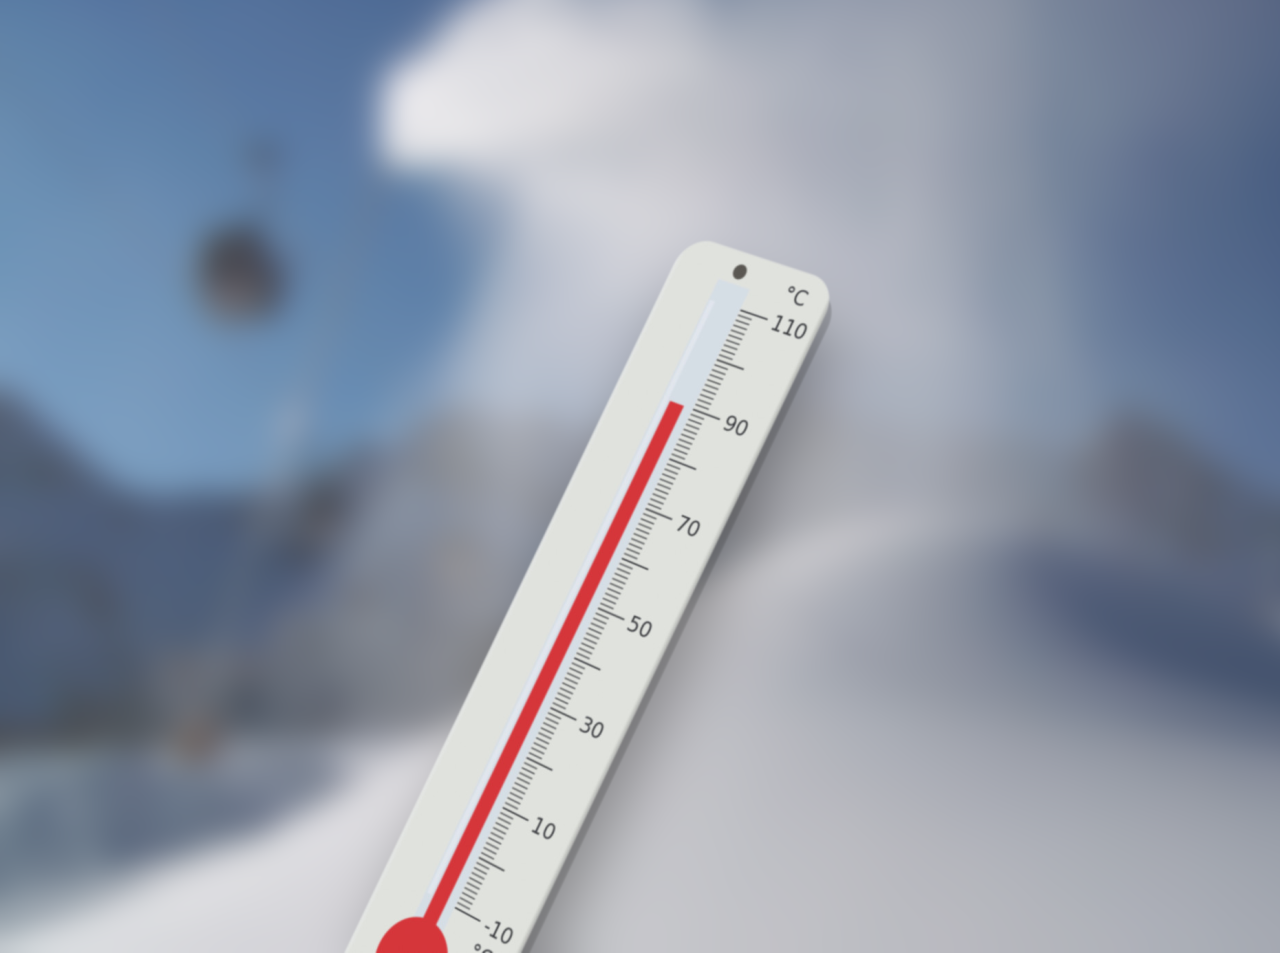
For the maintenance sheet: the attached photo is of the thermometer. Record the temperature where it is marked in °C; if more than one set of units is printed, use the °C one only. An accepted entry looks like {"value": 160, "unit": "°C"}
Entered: {"value": 90, "unit": "°C"}
